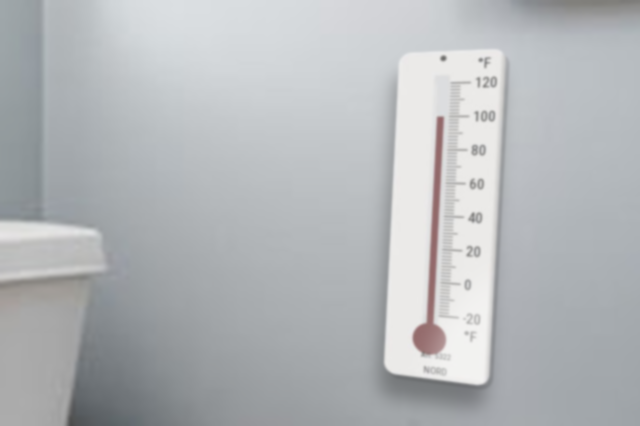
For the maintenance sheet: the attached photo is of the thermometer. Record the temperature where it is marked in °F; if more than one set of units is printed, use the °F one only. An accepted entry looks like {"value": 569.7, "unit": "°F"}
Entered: {"value": 100, "unit": "°F"}
